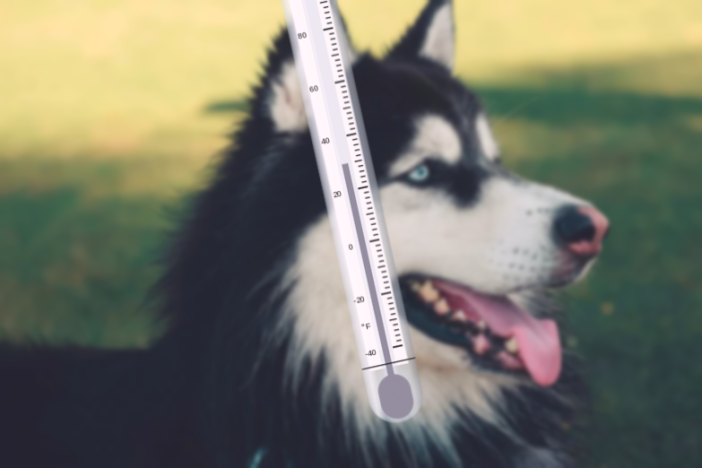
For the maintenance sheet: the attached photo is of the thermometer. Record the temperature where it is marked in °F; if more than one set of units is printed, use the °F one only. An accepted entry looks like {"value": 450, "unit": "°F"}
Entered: {"value": 30, "unit": "°F"}
